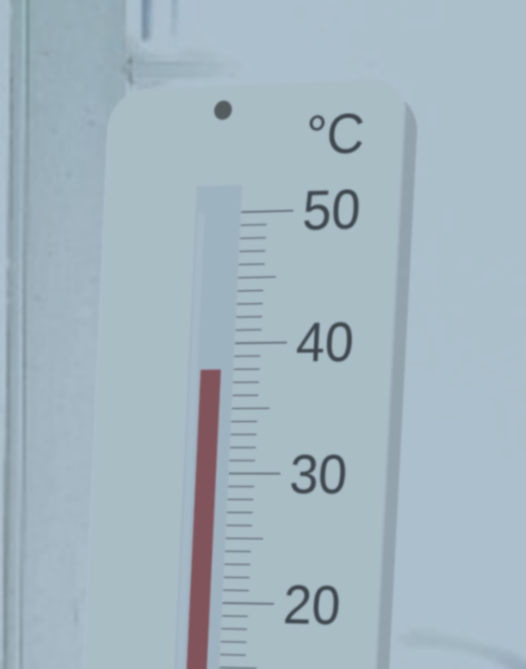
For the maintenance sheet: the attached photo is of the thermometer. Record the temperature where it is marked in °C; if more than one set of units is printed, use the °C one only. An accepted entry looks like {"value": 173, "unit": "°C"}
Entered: {"value": 38, "unit": "°C"}
